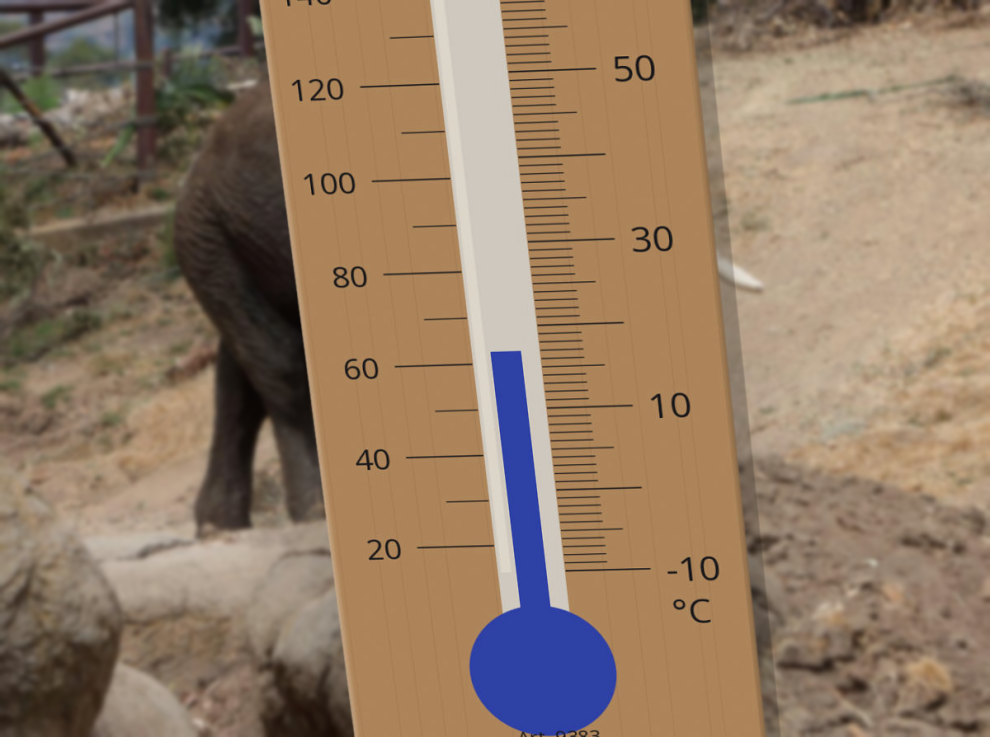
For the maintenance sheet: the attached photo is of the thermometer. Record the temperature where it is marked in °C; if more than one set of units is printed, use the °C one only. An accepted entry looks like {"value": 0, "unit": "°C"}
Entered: {"value": 17, "unit": "°C"}
